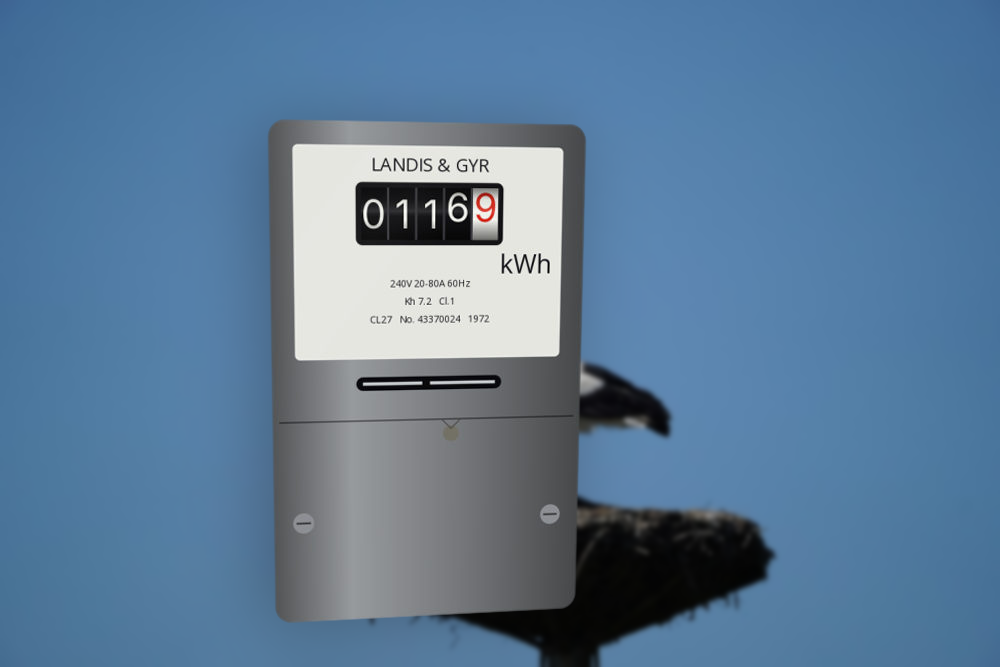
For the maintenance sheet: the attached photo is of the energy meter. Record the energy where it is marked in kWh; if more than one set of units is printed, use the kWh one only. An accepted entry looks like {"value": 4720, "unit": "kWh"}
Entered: {"value": 116.9, "unit": "kWh"}
